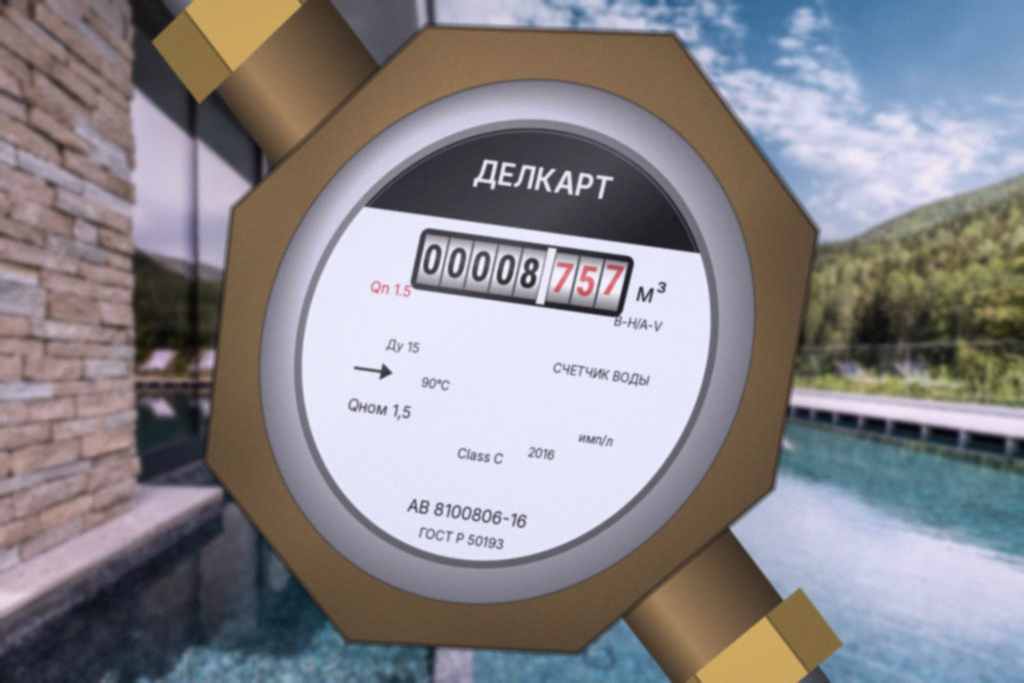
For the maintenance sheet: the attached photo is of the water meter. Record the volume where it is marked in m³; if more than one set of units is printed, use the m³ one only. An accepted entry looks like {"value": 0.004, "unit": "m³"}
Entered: {"value": 8.757, "unit": "m³"}
